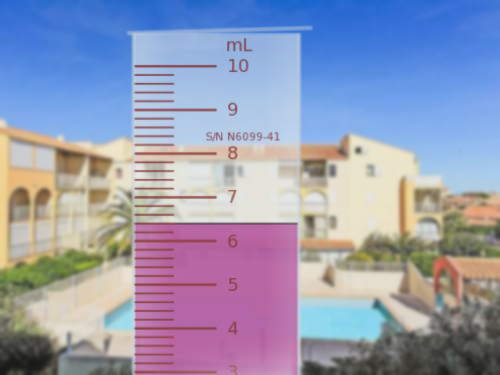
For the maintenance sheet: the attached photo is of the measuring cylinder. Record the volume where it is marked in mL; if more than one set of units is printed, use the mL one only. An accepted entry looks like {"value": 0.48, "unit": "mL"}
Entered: {"value": 6.4, "unit": "mL"}
